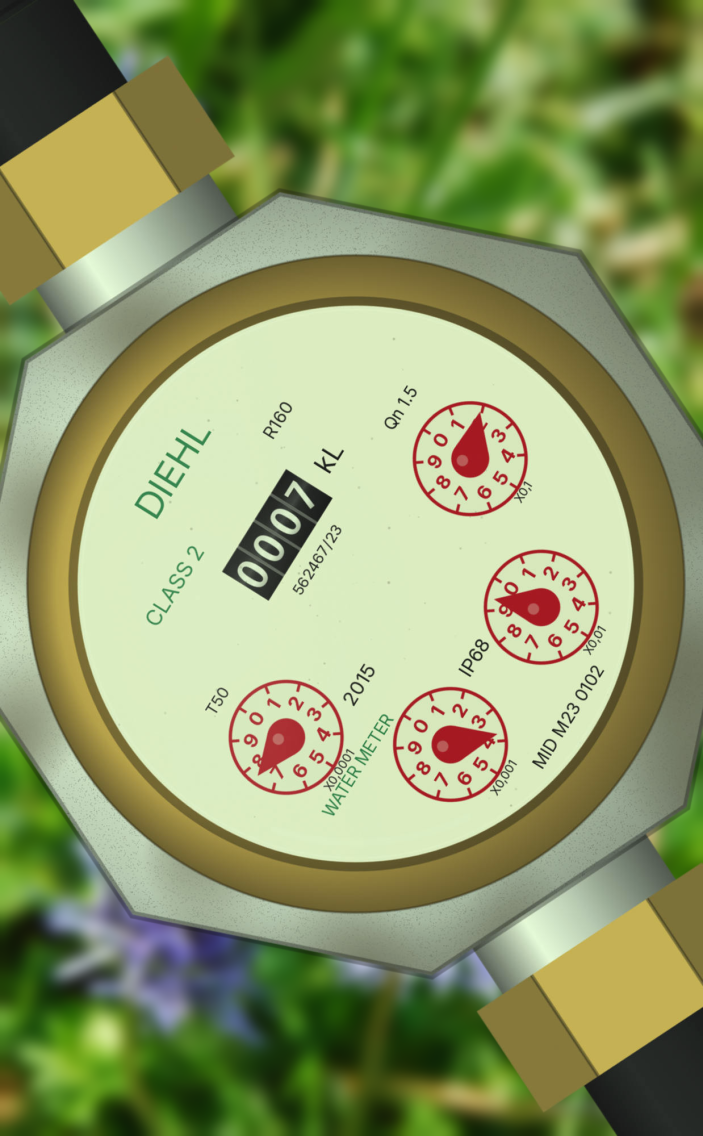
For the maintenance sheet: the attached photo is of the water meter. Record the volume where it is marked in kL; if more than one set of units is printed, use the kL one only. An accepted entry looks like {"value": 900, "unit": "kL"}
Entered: {"value": 7.1937, "unit": "kL"}
